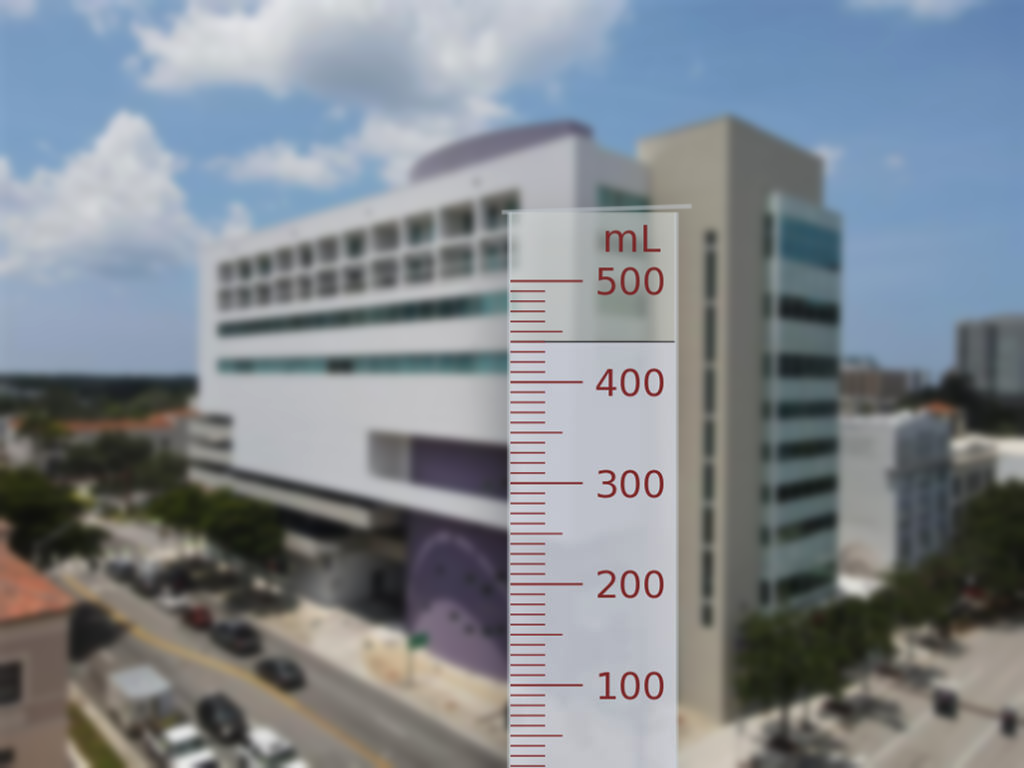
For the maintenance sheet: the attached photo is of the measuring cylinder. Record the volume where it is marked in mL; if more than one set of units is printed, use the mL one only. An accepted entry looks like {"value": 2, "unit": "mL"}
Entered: {"value": 440, "unit": "mL"}
